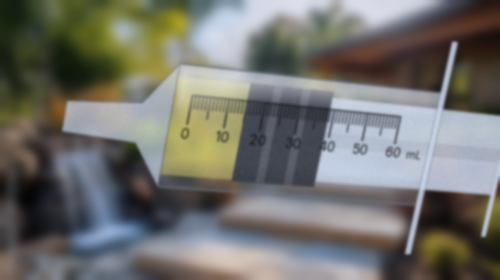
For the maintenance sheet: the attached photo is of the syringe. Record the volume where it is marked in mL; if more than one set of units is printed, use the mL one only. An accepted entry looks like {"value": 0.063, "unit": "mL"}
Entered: {"value": 15, "unit": "mL"}
